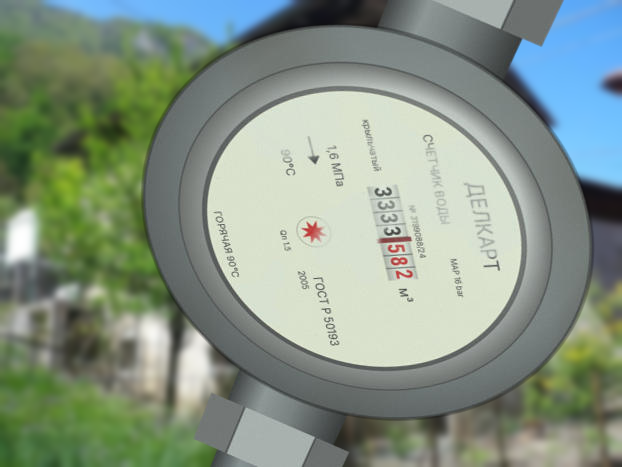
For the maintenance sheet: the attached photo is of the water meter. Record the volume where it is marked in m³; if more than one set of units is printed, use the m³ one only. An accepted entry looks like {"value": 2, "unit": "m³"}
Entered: {"value": 3333.582, "unit": "m³"}
